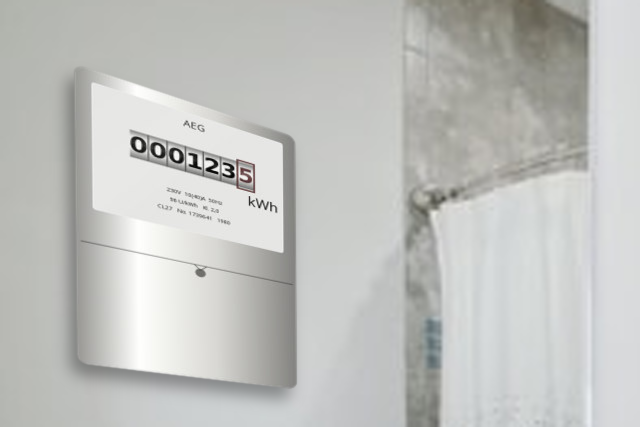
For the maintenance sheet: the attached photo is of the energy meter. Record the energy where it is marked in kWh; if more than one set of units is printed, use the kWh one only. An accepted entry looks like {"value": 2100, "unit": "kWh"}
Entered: {"value": 123.5, "unit": "kWh"}
